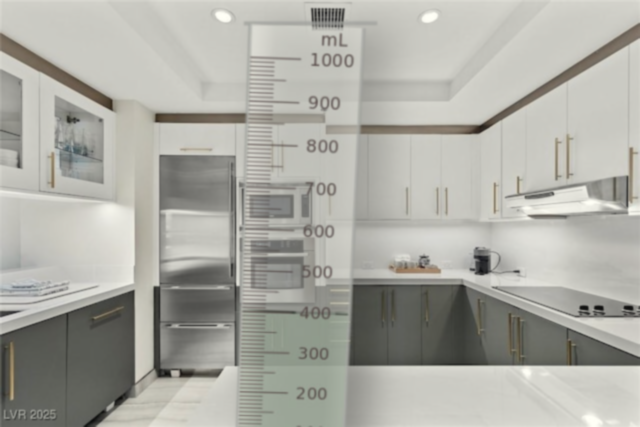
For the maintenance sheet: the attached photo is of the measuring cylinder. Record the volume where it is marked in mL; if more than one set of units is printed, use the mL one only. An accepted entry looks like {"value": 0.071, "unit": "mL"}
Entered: {"value": 400, "unit": "mL"}
